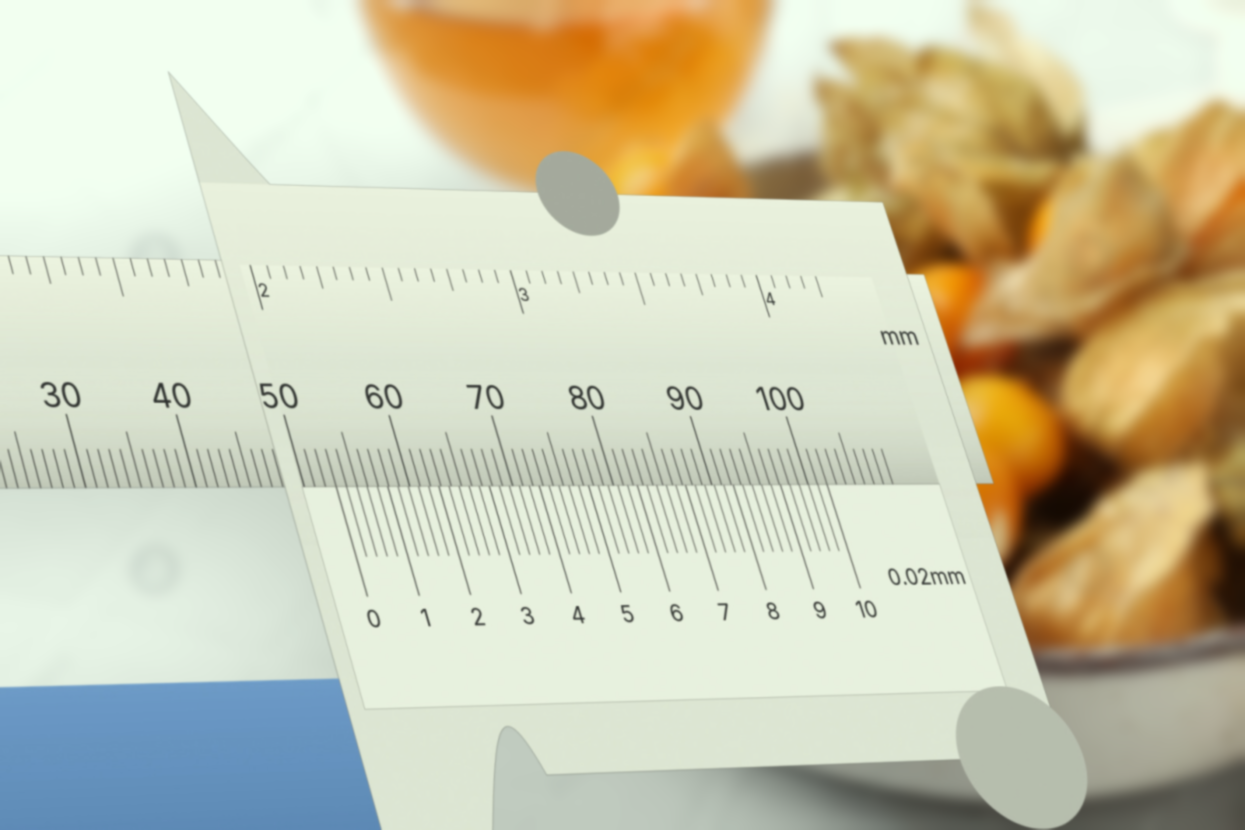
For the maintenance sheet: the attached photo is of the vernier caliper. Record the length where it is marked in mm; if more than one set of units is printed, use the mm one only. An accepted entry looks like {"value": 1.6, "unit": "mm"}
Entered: {"value": 53.0, "unit": "mm"}
